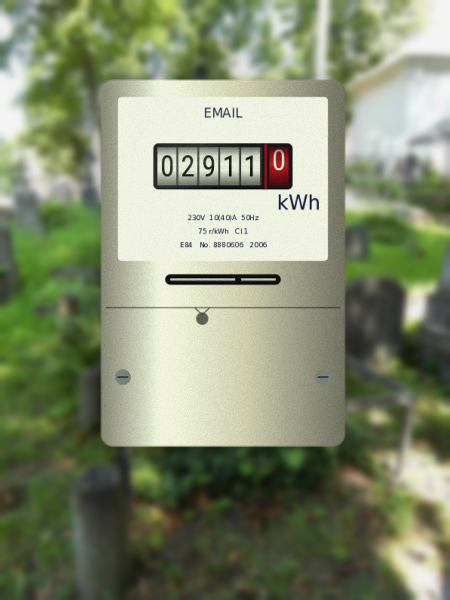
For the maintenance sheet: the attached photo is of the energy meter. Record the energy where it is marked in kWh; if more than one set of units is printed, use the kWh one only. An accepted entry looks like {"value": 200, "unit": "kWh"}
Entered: {"value": 2911.0, "unit": "kWh"}
